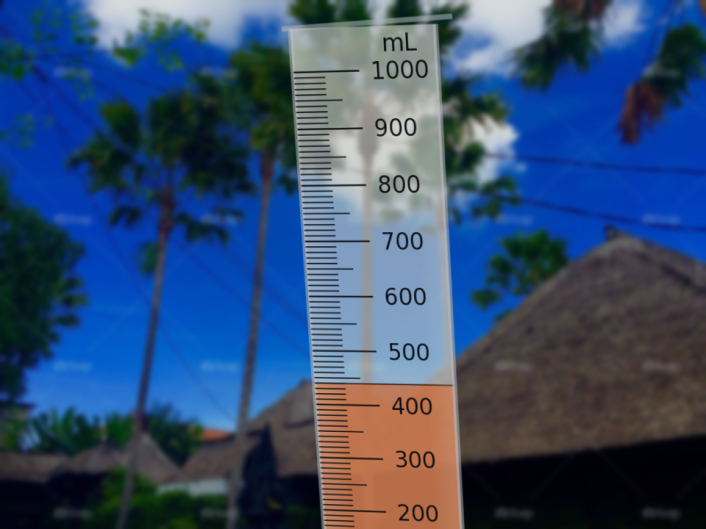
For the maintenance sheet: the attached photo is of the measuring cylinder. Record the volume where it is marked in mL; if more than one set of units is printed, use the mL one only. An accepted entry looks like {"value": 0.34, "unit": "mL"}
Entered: {"value": 440, "unit": "mL"}
